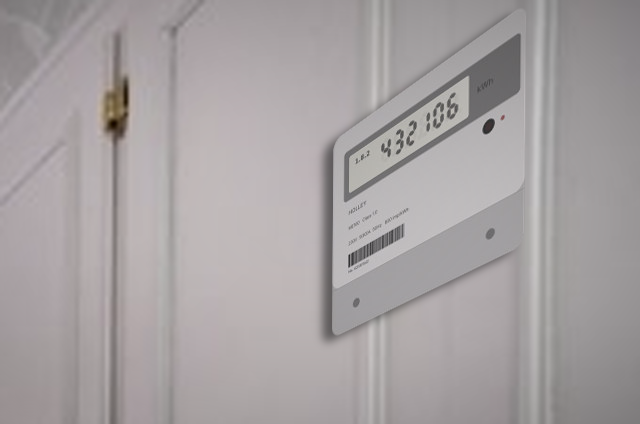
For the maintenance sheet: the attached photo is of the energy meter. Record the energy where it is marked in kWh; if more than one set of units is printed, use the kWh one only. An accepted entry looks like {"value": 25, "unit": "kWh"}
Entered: {"value": 432106, "unit": "kWh"}
